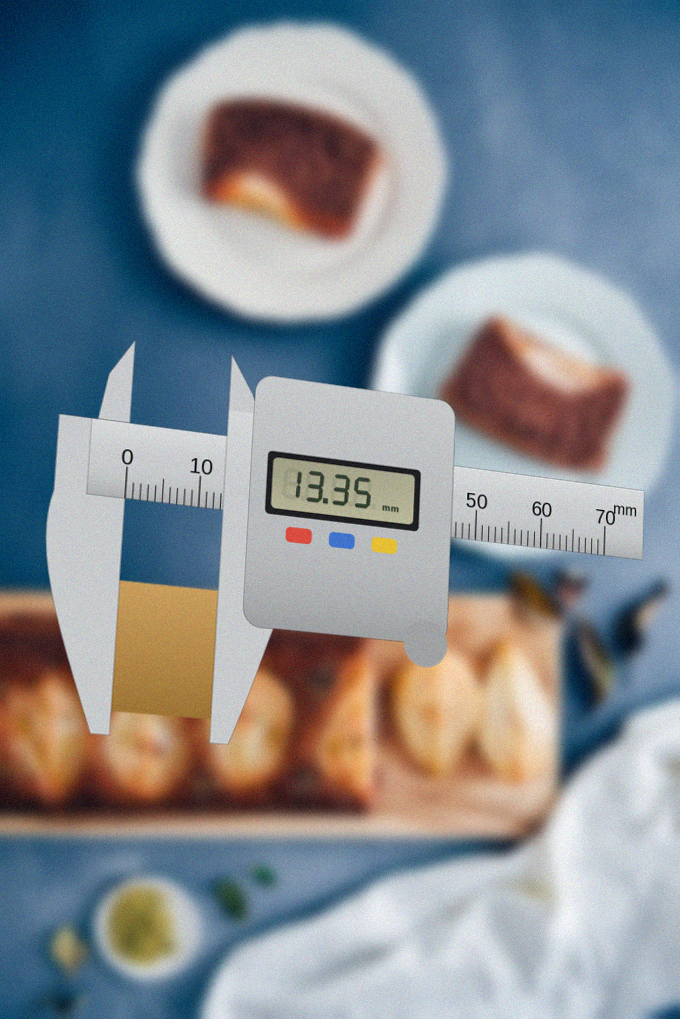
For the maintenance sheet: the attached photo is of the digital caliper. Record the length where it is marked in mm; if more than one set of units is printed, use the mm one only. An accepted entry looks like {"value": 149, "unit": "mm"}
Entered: {"value": 13.35, "unit": "mm"}
